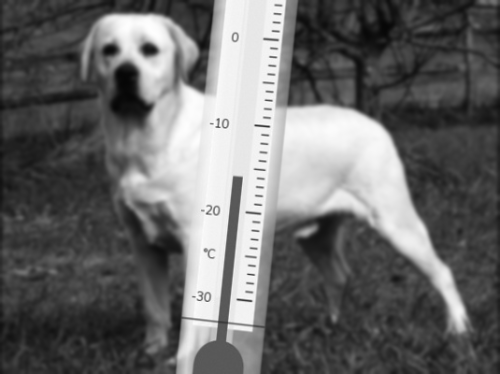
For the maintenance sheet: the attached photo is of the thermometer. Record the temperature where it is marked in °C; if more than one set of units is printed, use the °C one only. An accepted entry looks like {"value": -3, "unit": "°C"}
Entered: {"value": -16, "unit": "°C"}
